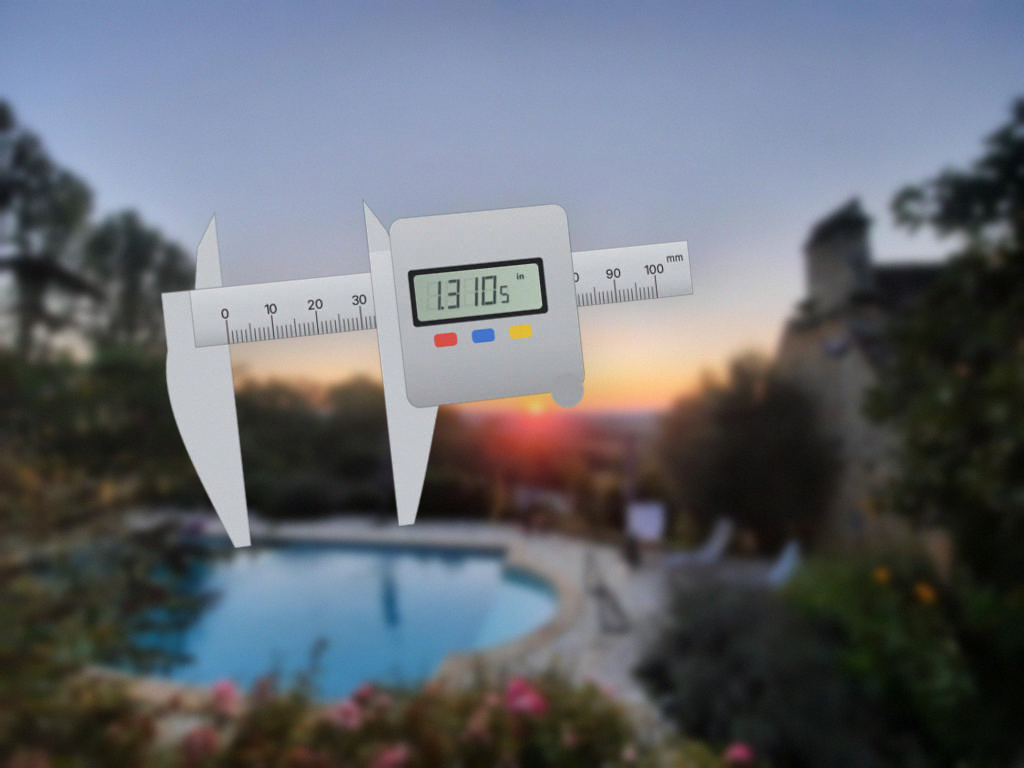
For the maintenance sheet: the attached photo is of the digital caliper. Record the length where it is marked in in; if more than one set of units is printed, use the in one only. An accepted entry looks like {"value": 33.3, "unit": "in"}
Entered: {"value": 1.3105, "unit": "in"}
